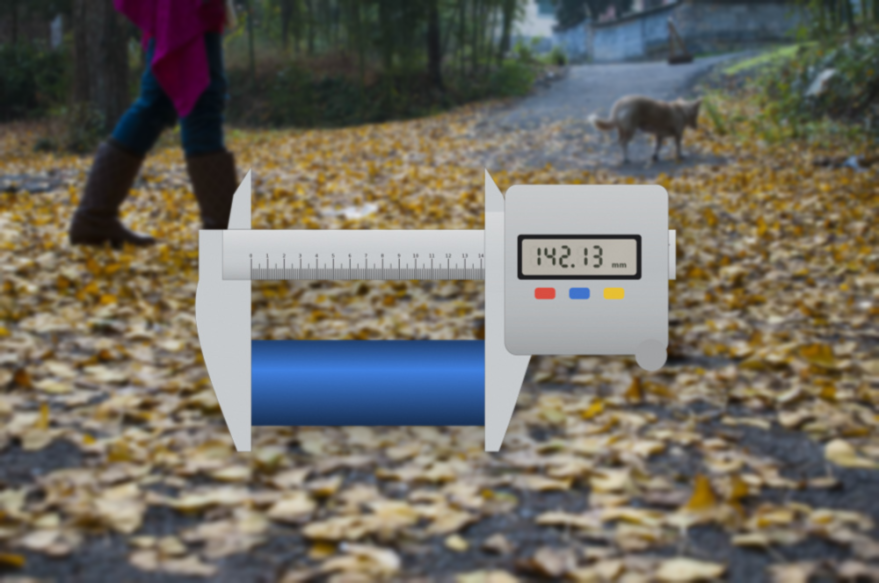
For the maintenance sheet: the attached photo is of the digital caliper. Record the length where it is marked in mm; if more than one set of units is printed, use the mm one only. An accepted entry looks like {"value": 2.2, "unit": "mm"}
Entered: {"value": 142.13, "unit": "mm"}
